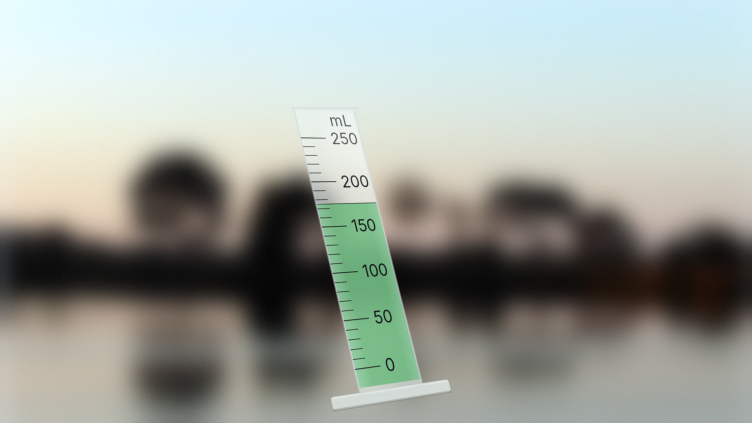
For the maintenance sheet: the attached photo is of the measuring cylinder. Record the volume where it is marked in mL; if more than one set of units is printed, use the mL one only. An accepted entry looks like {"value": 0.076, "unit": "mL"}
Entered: {"value": 175, "unit": "mL"}
